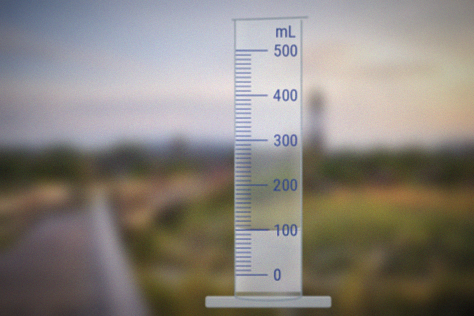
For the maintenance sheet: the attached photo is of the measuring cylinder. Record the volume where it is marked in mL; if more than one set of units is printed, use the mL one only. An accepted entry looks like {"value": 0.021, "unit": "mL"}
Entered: {"value": 100, "unit": "mL"}
